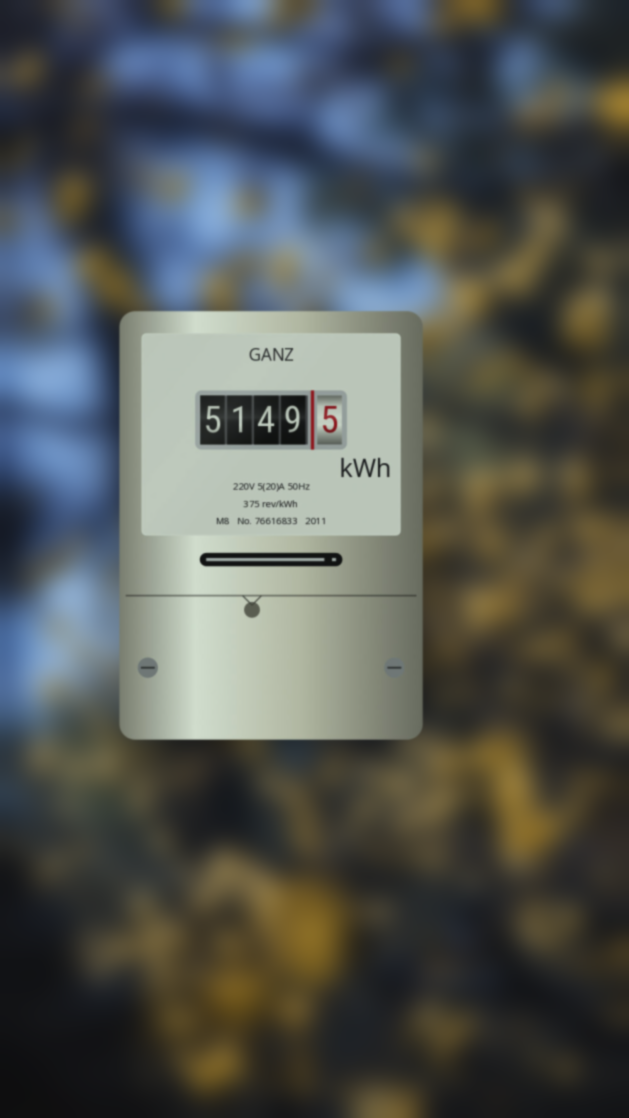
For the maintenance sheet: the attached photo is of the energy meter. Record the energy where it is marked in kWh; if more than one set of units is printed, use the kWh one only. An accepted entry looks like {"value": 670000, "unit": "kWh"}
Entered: {"value": 5149.5, "unit": "kWh"}
